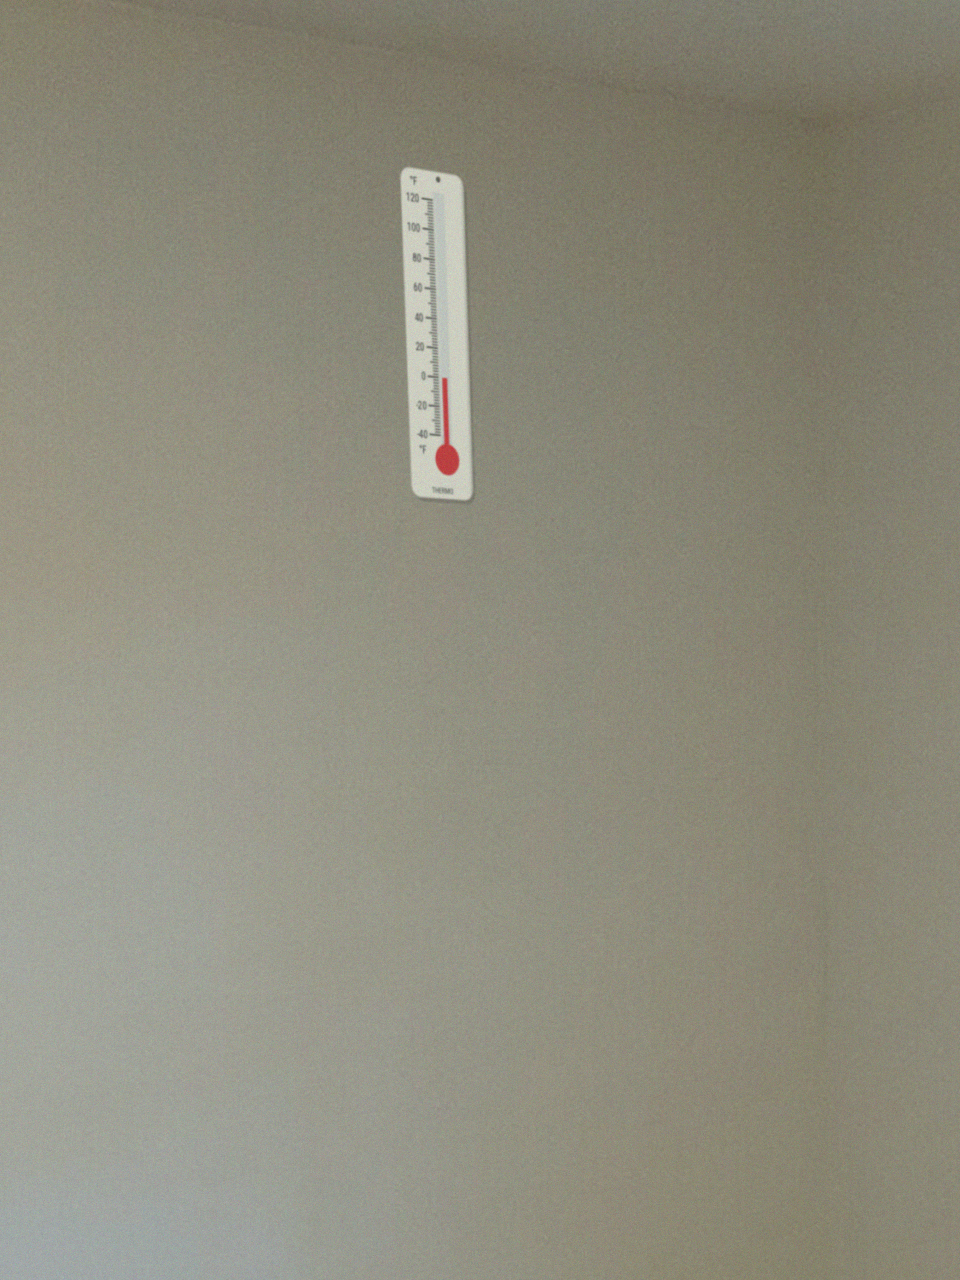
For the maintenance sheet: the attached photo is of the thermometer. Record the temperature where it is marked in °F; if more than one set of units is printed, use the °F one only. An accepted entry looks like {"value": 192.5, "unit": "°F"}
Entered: {"value": 0, "unit": "°F"}
